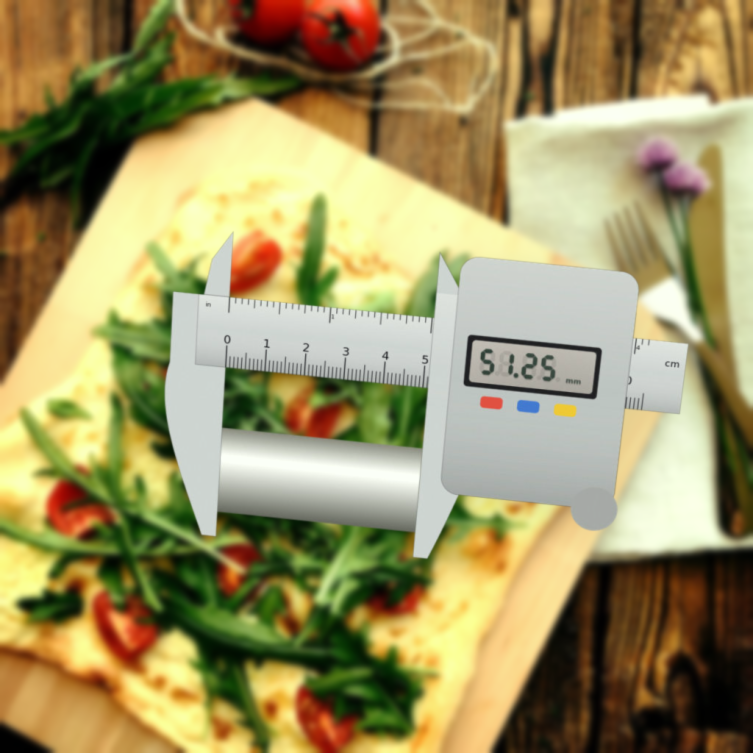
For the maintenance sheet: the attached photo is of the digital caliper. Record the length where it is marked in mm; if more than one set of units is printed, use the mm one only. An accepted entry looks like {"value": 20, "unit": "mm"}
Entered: {"value": 51.25, "unit": "mm"}
